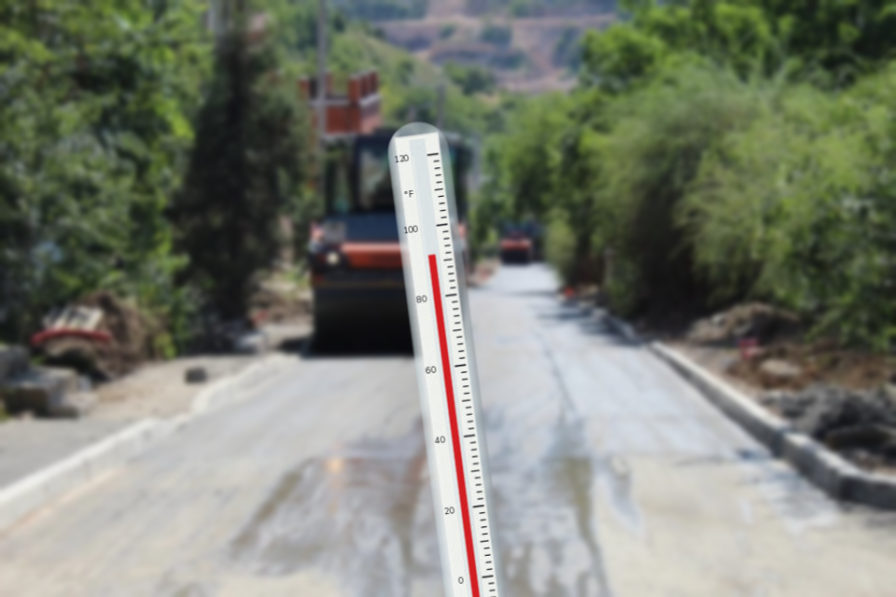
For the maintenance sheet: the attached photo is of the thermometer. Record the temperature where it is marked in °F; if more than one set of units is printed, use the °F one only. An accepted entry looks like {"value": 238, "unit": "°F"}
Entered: {"value": 92, "unit": "°F"}
